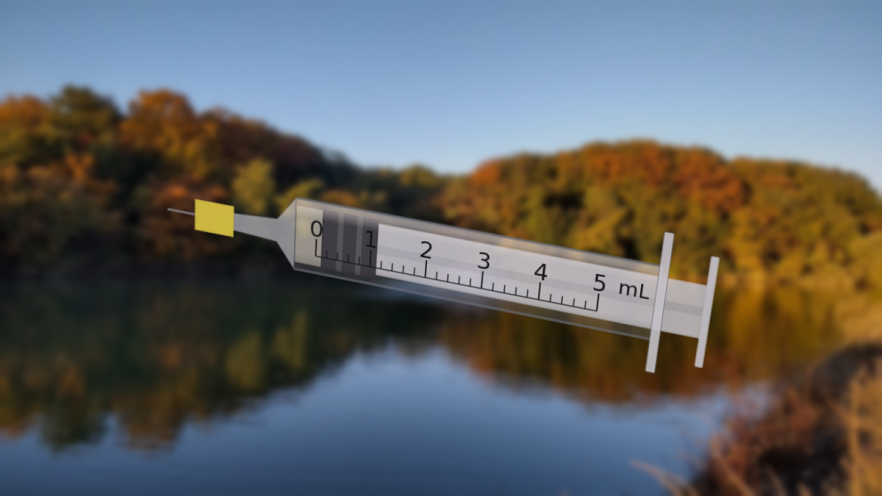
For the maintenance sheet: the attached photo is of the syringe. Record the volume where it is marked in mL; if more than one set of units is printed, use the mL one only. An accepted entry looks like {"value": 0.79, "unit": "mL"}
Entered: {"value": 0.1, "unit": "mL"}
